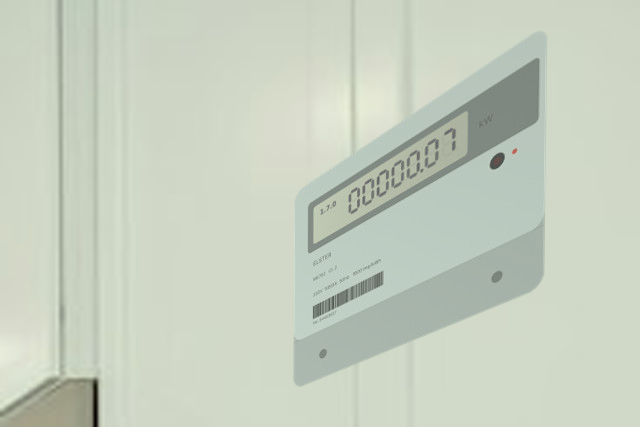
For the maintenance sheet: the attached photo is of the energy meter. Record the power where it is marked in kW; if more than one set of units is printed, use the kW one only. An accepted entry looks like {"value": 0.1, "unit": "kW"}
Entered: {"value": 0.07, "unit": "kW"}
